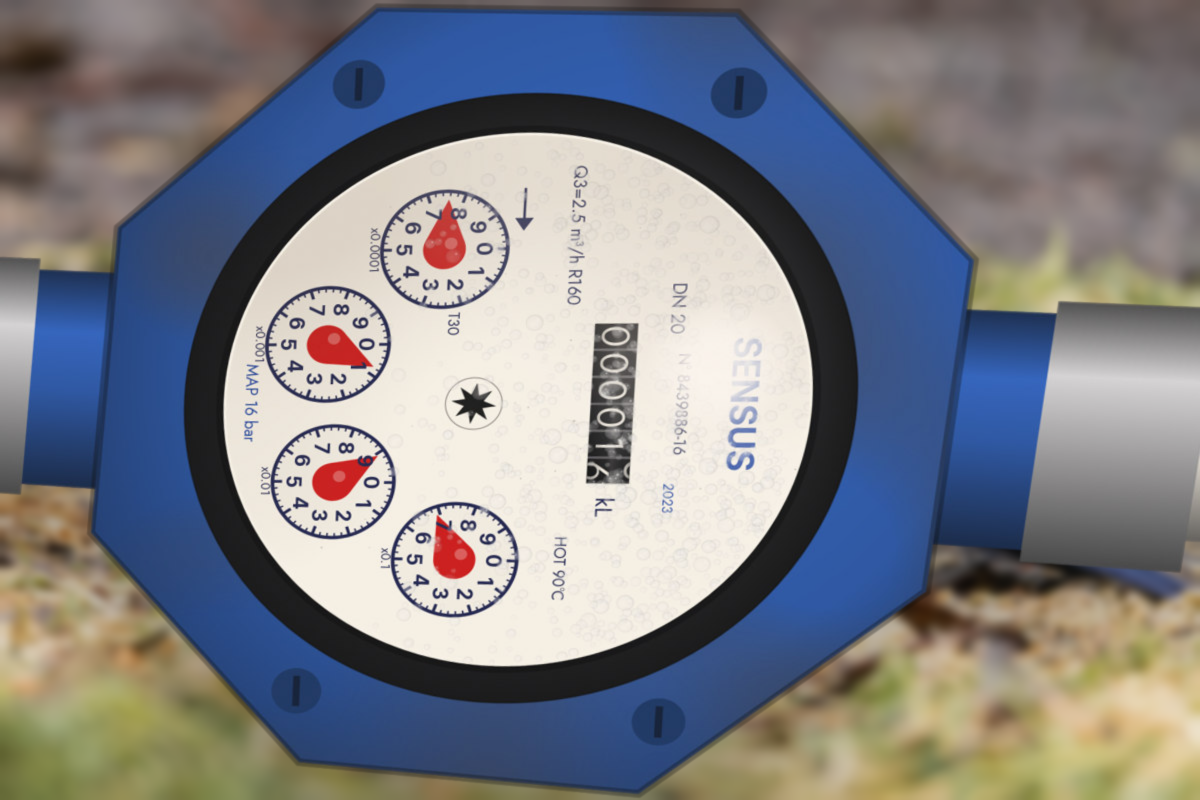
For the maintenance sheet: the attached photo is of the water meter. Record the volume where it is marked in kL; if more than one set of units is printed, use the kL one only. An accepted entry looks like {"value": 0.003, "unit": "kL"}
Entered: {"value": 15.6907, "unit": "kL"}
